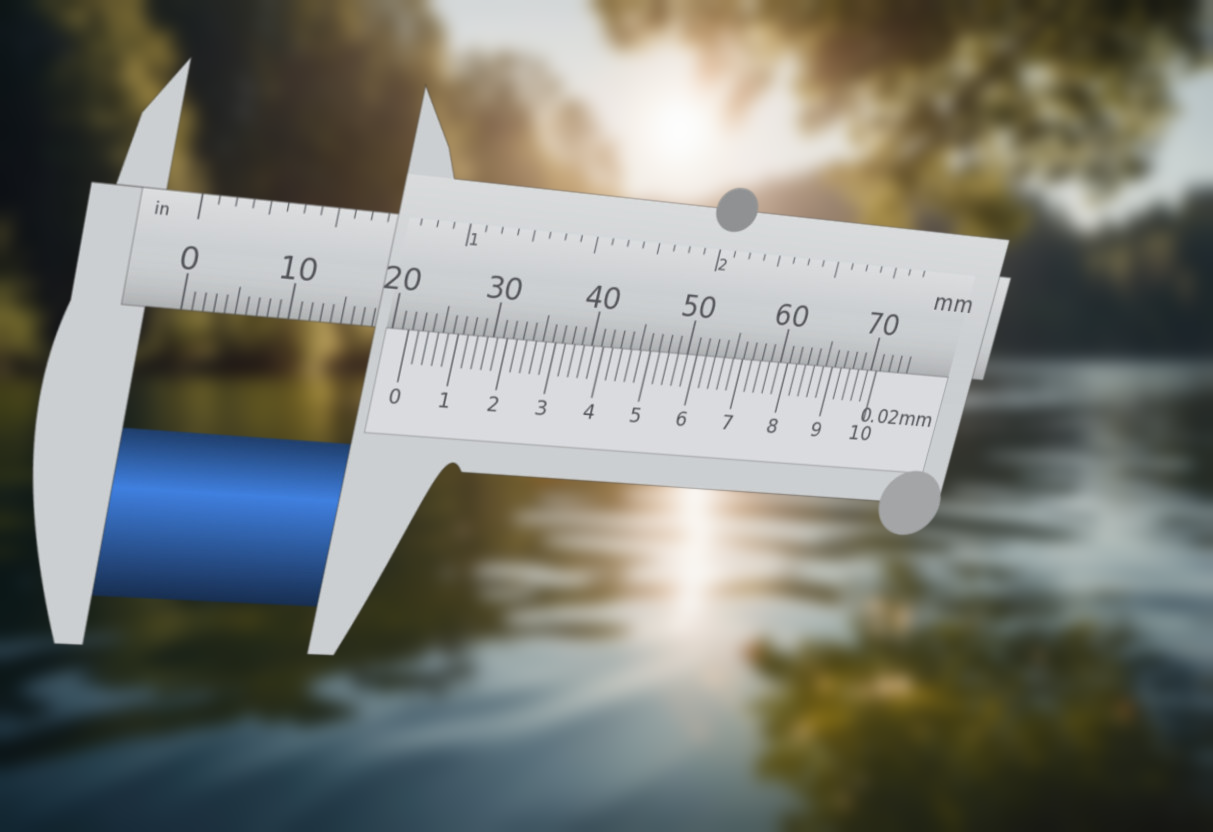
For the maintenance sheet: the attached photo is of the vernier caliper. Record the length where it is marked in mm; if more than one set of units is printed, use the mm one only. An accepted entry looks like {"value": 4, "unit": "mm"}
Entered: {"value": 21.6, "unit": "mm"}
